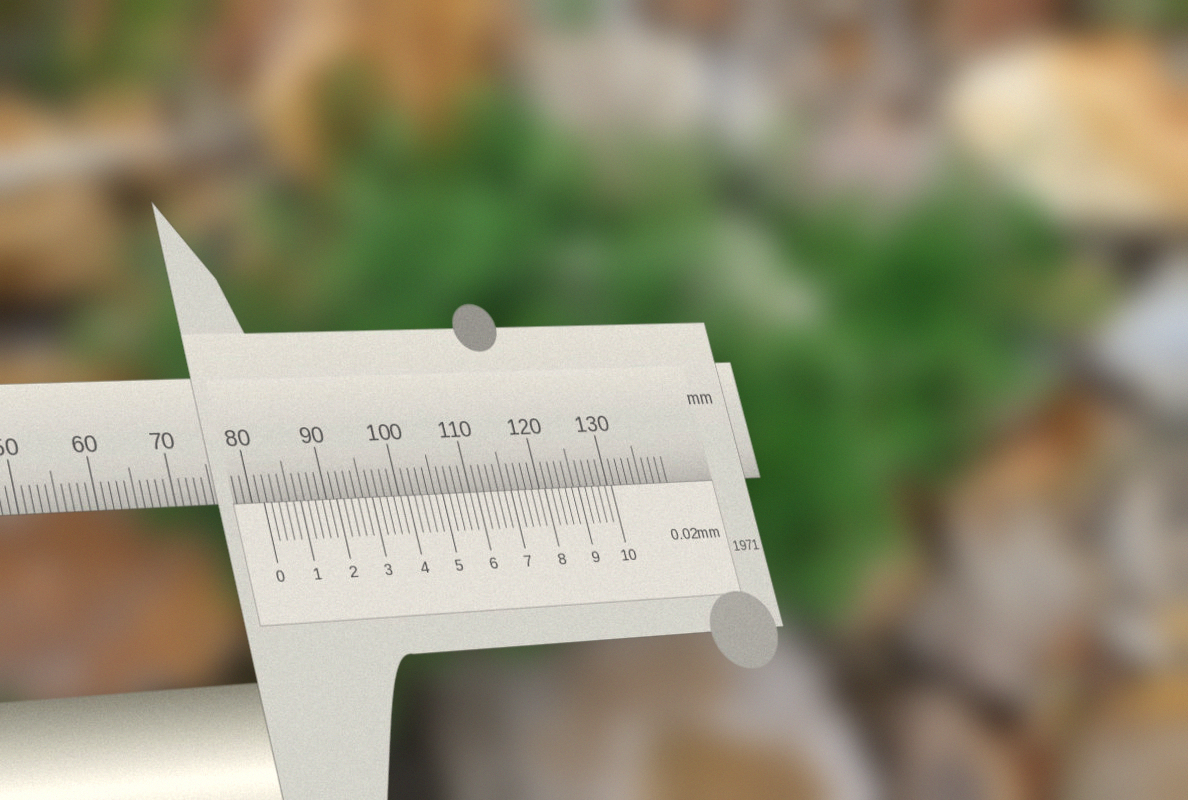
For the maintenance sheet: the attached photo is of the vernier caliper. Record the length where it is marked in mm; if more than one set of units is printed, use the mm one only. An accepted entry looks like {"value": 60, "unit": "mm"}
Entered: {"value": 81.6, "unit": "mm"}
